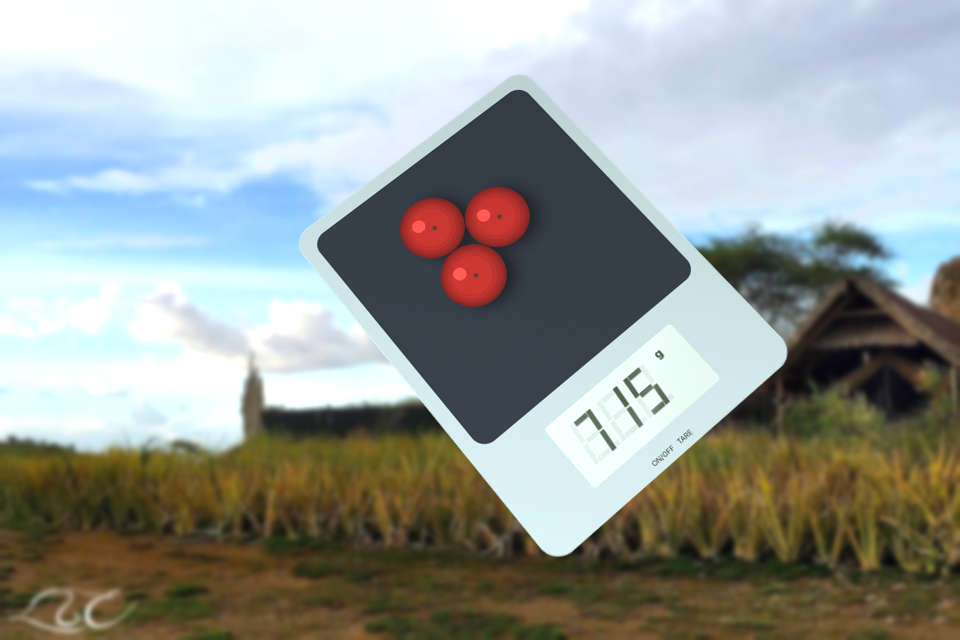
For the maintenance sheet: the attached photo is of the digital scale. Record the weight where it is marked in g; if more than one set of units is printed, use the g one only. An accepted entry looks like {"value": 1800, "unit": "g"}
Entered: {"value": 715, "unit": "g"}
